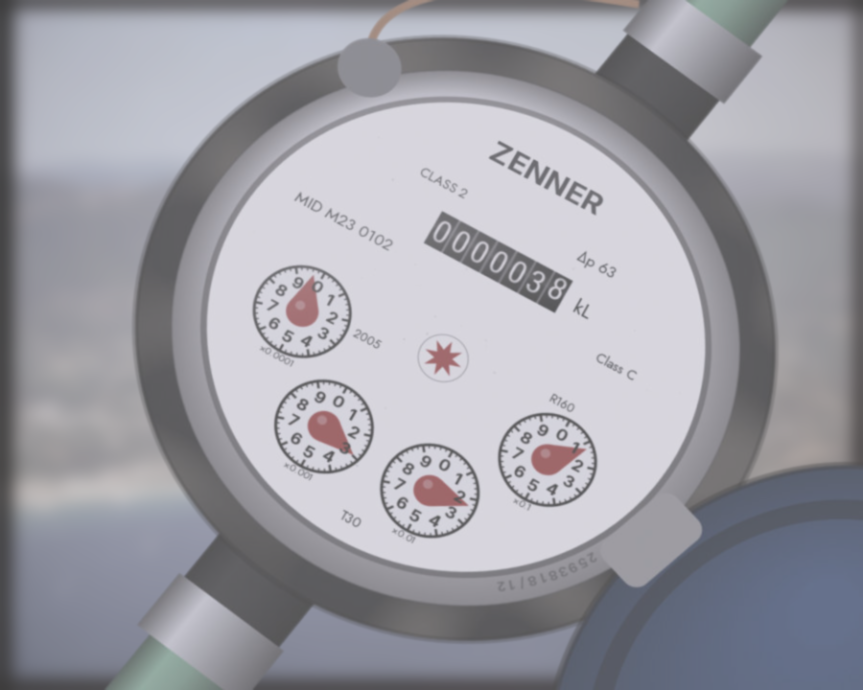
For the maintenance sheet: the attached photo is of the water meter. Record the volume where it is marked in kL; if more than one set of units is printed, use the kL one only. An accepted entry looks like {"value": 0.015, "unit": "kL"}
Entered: {"value": 38.1229, "unit": "kL"}
